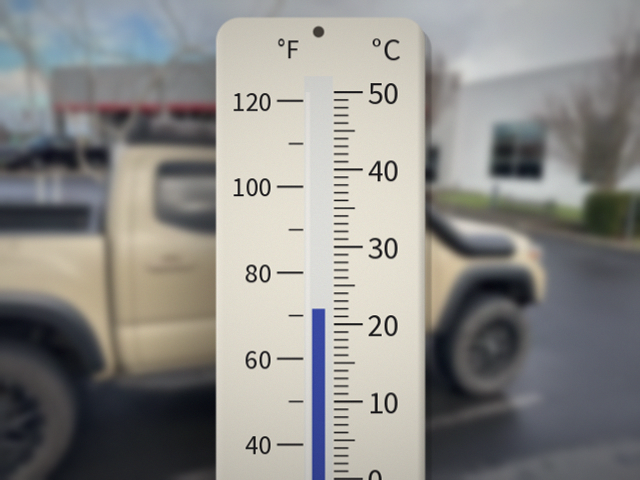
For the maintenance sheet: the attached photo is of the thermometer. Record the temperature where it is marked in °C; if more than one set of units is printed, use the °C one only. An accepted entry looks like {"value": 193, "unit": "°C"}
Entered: {"value": 22, "unit": "°C"}
